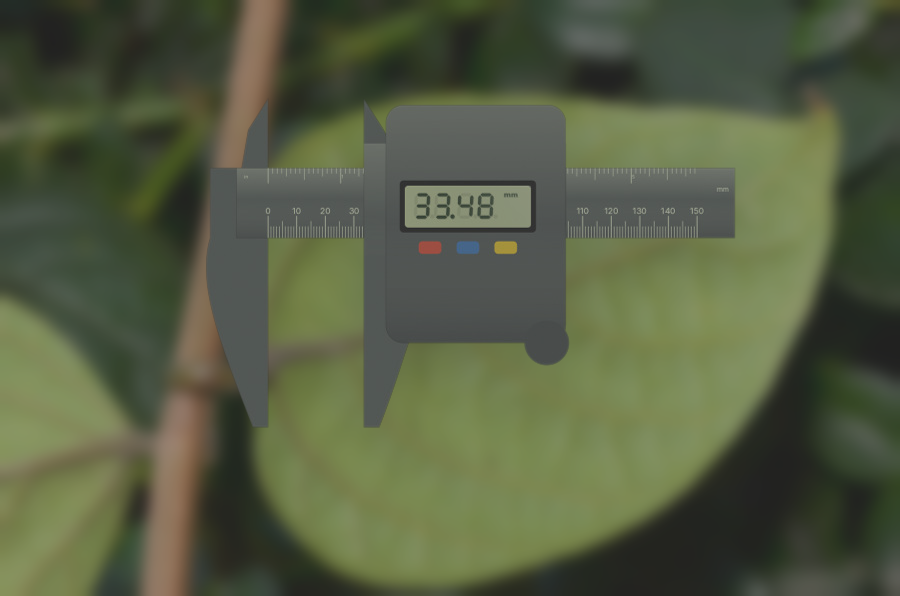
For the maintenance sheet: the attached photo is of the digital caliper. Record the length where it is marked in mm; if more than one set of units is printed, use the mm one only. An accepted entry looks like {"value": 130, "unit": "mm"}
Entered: {"value": 33.48, "unit": "mm"}
